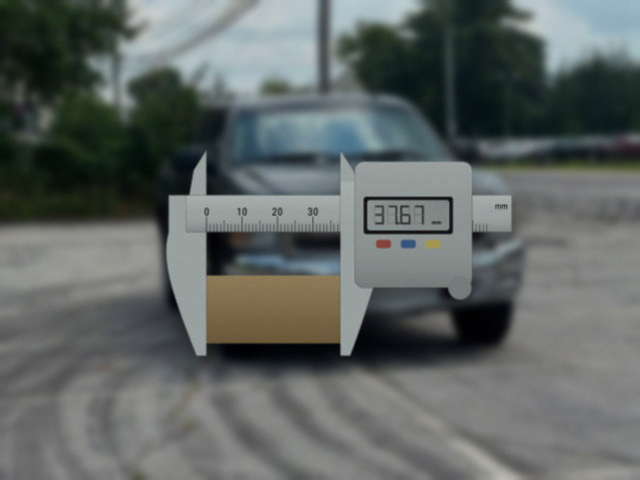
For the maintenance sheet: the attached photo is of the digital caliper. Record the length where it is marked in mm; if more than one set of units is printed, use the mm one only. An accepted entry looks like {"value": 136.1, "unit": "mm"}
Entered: {"value": 37.67, "unit": "mm"}
